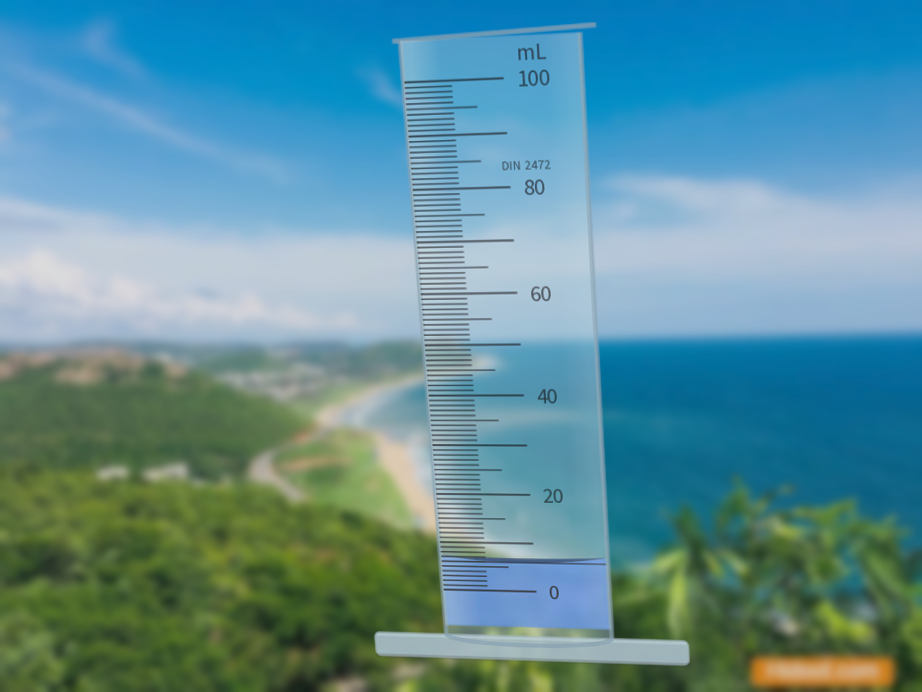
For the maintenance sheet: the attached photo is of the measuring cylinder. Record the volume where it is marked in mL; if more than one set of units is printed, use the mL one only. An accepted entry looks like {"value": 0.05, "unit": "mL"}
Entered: {"value": 6, "unit": "mL"}
